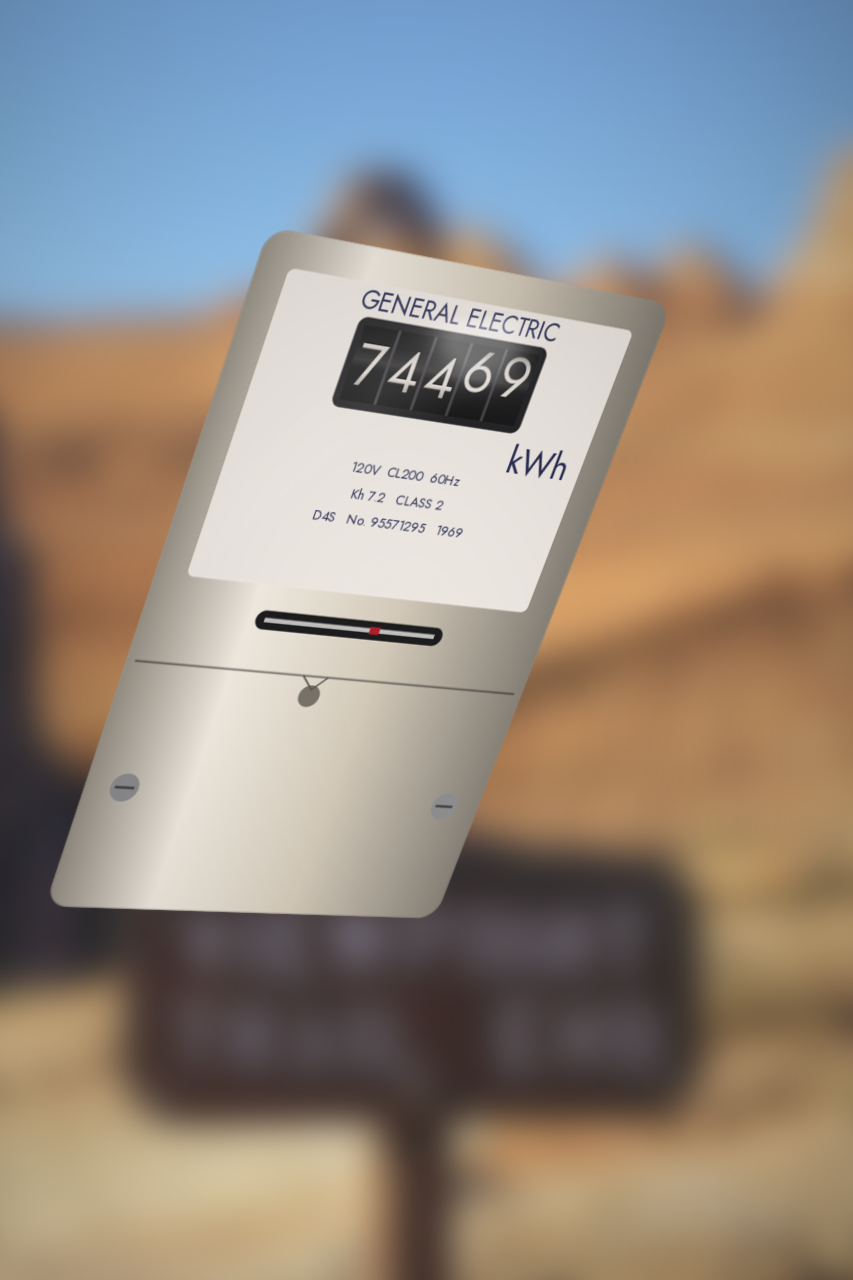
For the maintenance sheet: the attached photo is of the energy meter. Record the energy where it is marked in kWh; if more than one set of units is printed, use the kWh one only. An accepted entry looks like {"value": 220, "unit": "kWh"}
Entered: {"value": 74469, "unit": "kWh"}
